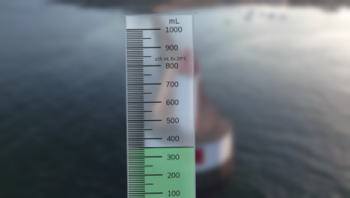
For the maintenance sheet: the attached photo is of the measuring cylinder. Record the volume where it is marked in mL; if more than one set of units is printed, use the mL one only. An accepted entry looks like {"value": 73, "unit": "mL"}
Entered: {"value": 350, "unit": "mL"}
